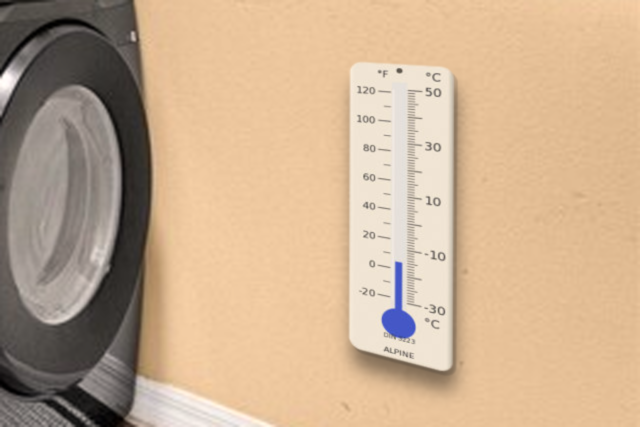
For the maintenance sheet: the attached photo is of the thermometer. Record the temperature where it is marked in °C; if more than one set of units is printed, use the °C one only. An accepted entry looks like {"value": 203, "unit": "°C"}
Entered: {"value": -15, "unit": "°C"}
